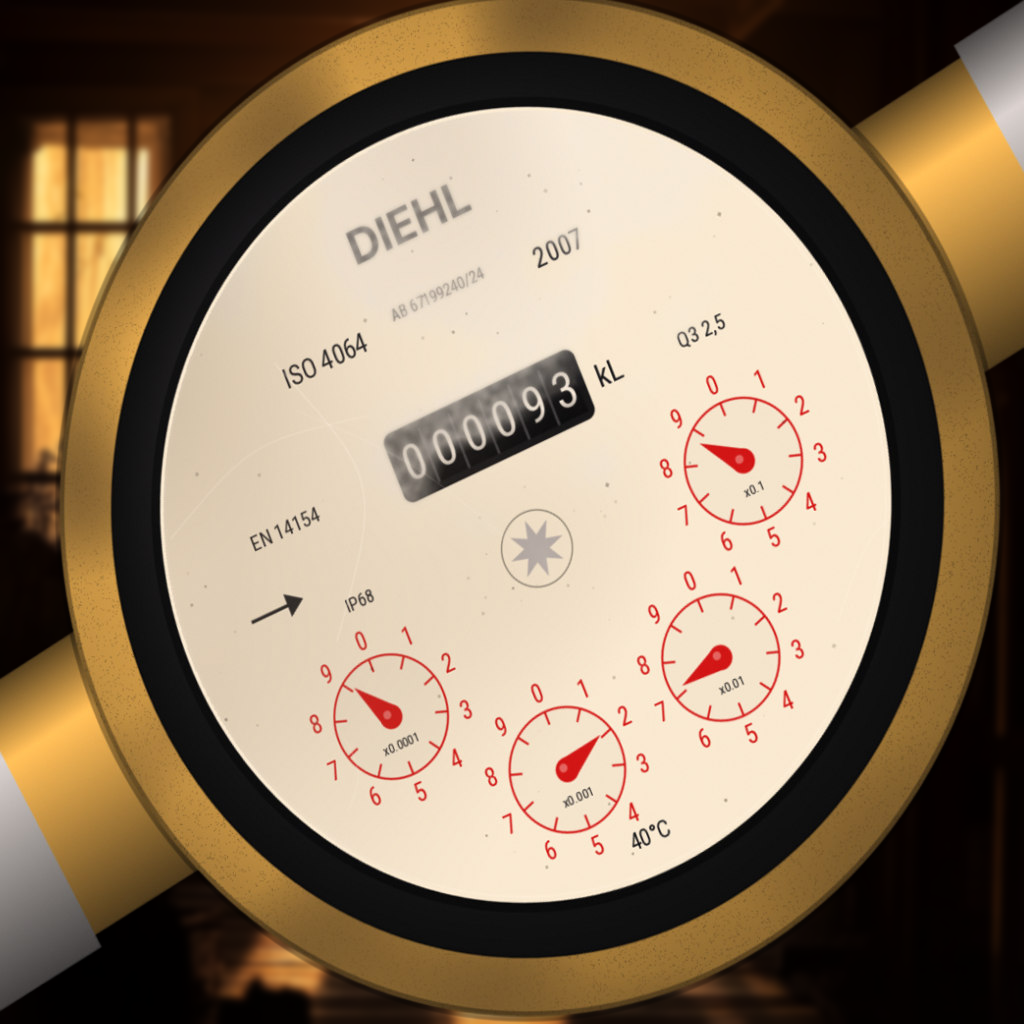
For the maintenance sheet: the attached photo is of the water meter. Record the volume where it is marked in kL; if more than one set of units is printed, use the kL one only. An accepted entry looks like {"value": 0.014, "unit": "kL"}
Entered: {"value": 93.8719, "unit": "kL"}
